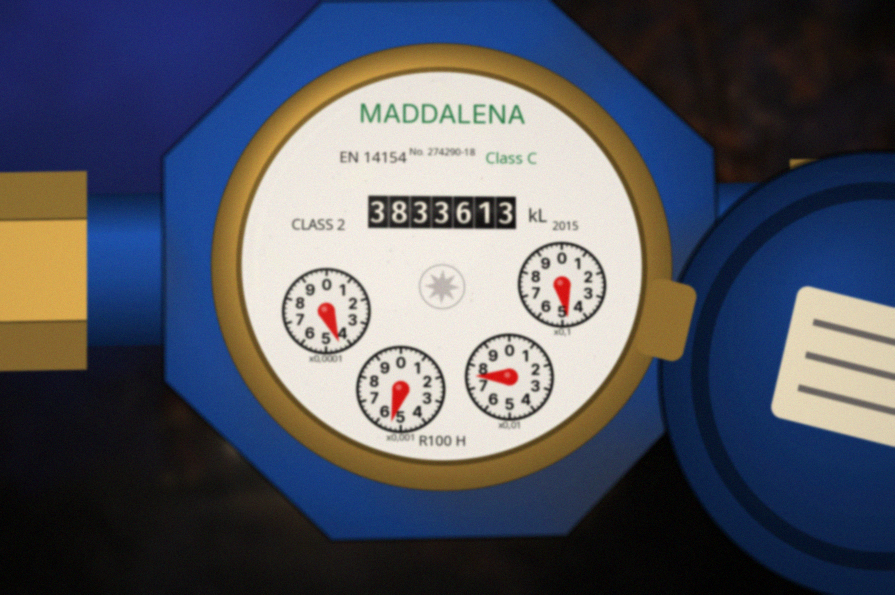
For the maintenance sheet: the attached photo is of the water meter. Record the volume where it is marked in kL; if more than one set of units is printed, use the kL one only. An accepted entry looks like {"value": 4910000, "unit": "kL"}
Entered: {"value": 3833613.4754, "unit": "kL"}
